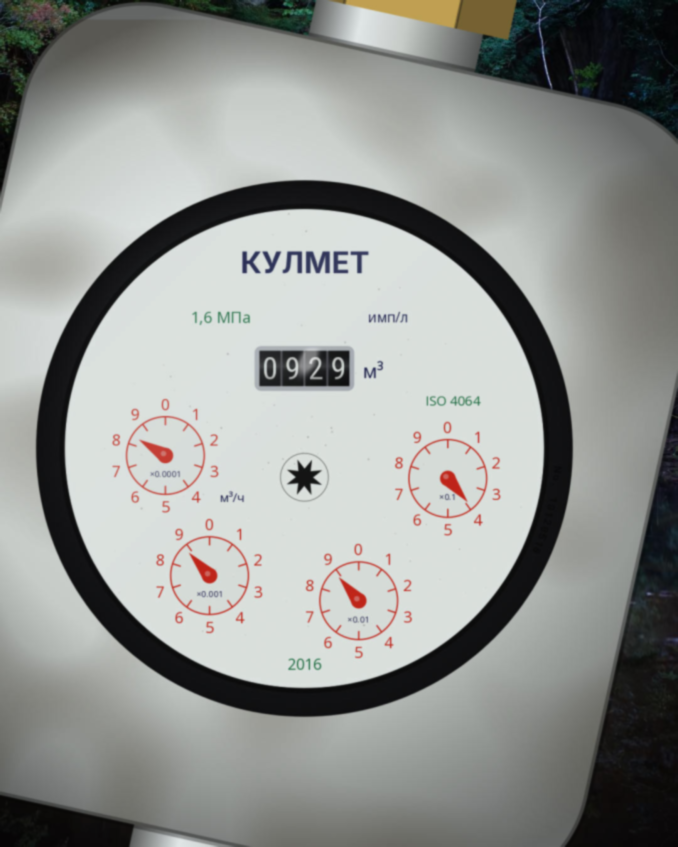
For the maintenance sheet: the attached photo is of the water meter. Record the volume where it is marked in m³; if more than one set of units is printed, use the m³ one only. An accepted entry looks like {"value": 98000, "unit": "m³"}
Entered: {"value": 929.3888, "unit": "m³"}
